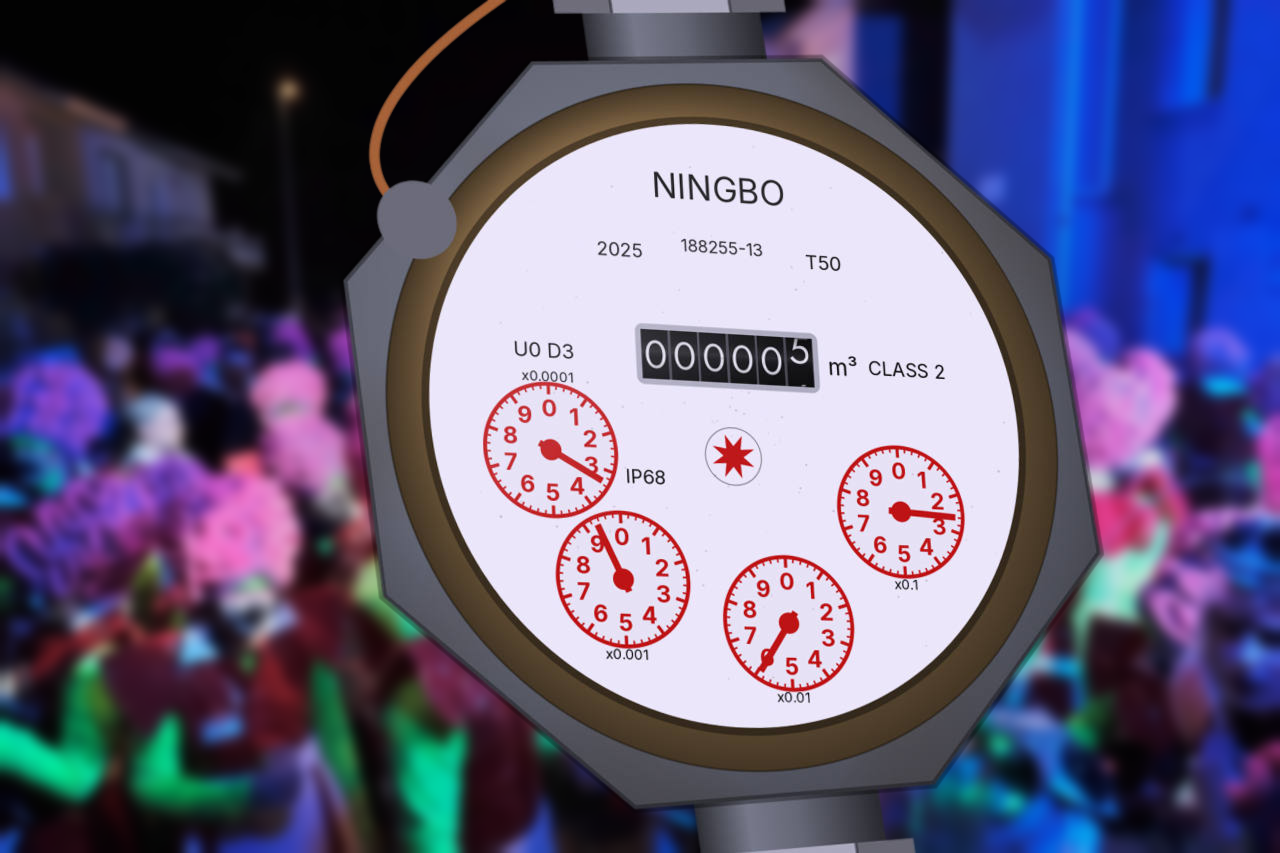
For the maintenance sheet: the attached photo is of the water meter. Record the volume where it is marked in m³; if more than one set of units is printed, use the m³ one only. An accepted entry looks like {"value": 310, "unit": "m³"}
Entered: {"value": 5.2593, "unit": "m³"}
